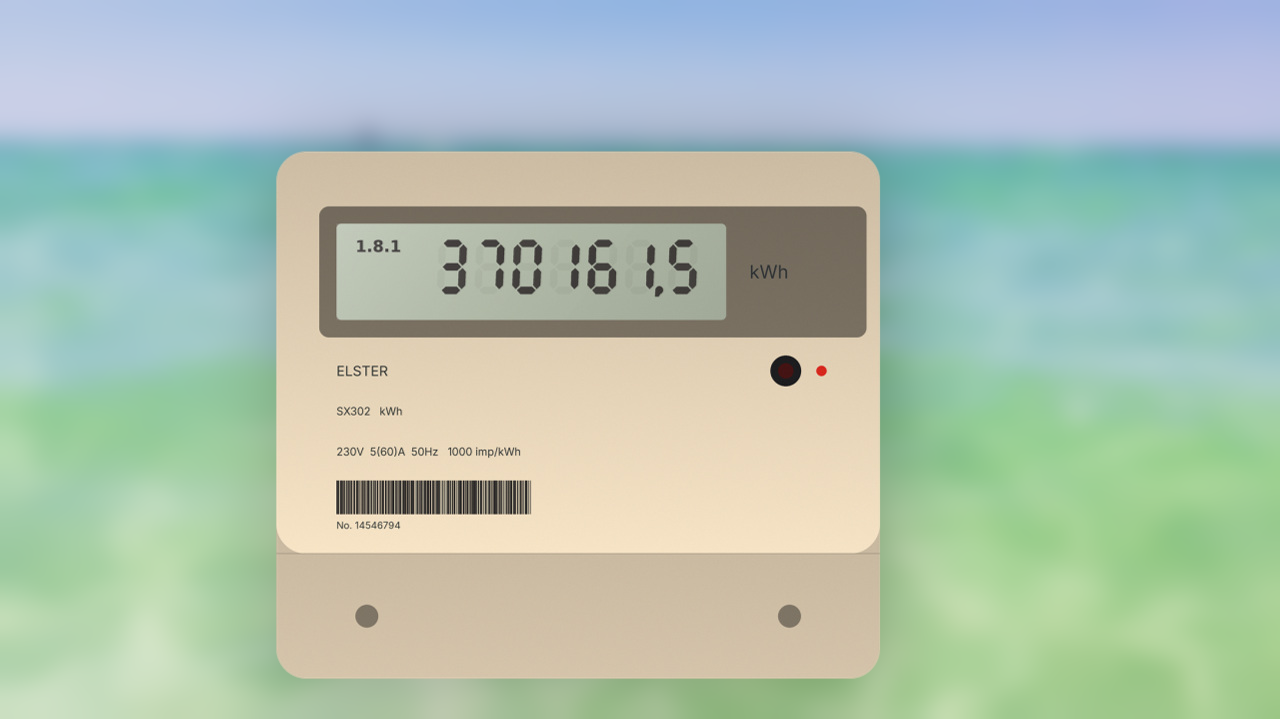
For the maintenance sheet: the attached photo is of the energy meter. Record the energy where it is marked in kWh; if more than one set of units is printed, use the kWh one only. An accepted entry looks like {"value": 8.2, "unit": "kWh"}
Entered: {"value": 370161.5, "unit": "kWh"}
